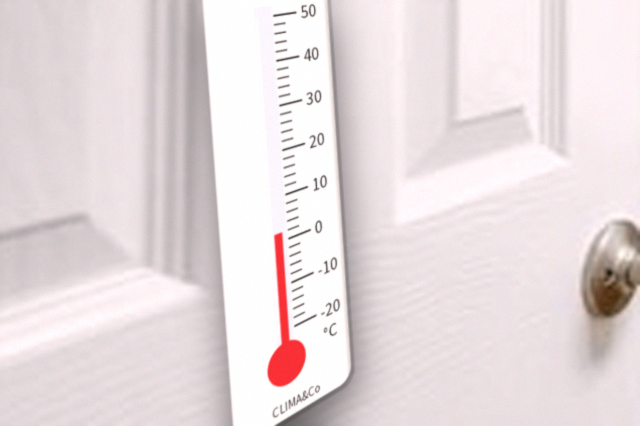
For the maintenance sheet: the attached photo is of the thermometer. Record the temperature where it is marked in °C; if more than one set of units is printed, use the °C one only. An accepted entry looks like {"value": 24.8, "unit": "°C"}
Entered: {"value": 2, "unit": "°C"}
